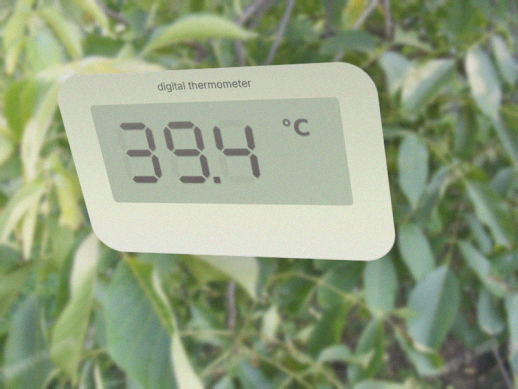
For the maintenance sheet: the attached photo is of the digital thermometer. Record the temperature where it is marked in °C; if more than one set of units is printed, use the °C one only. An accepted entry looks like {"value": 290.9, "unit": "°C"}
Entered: {"value": 39.4, "unit": "°C"}
